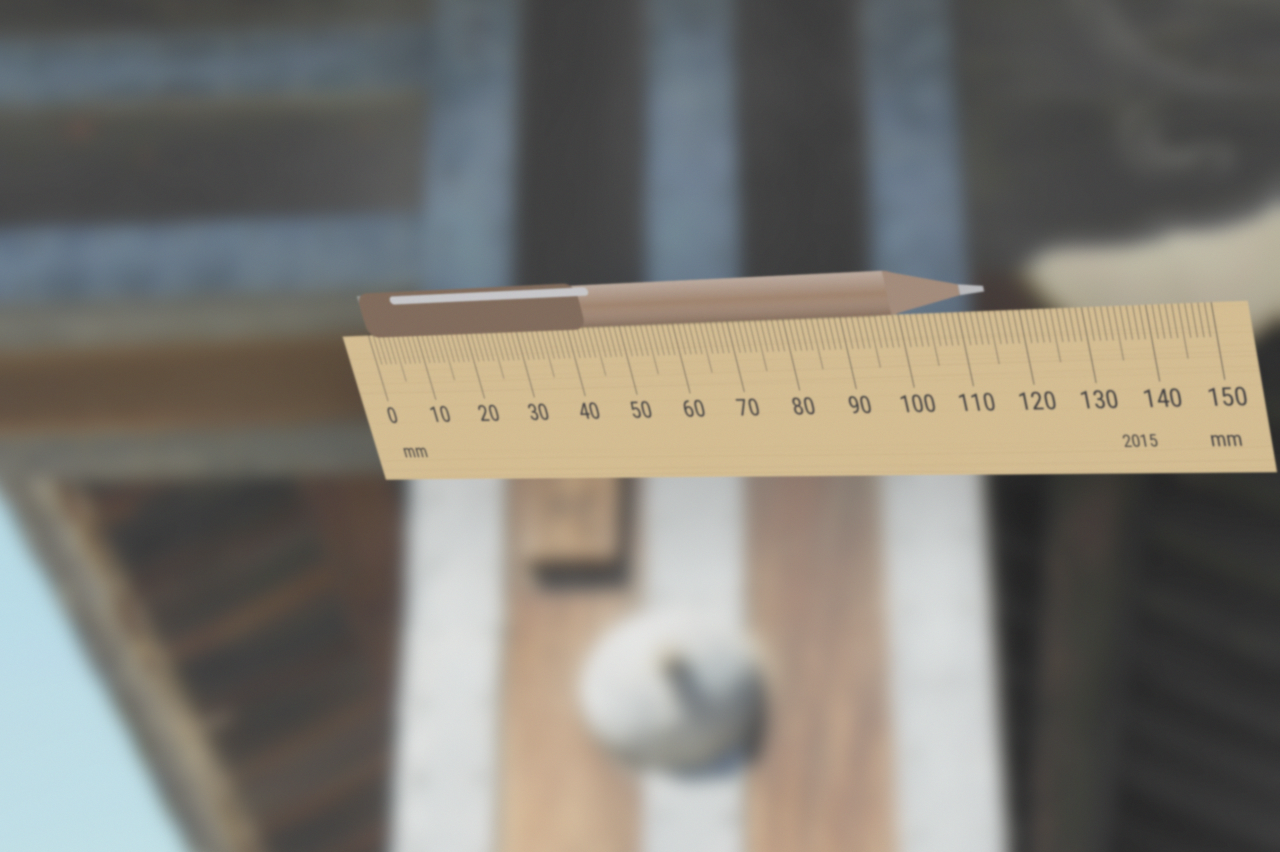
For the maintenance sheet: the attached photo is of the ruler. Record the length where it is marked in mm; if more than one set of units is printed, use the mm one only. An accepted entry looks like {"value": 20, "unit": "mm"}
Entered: {"value": 115, "unit": "mm"}
